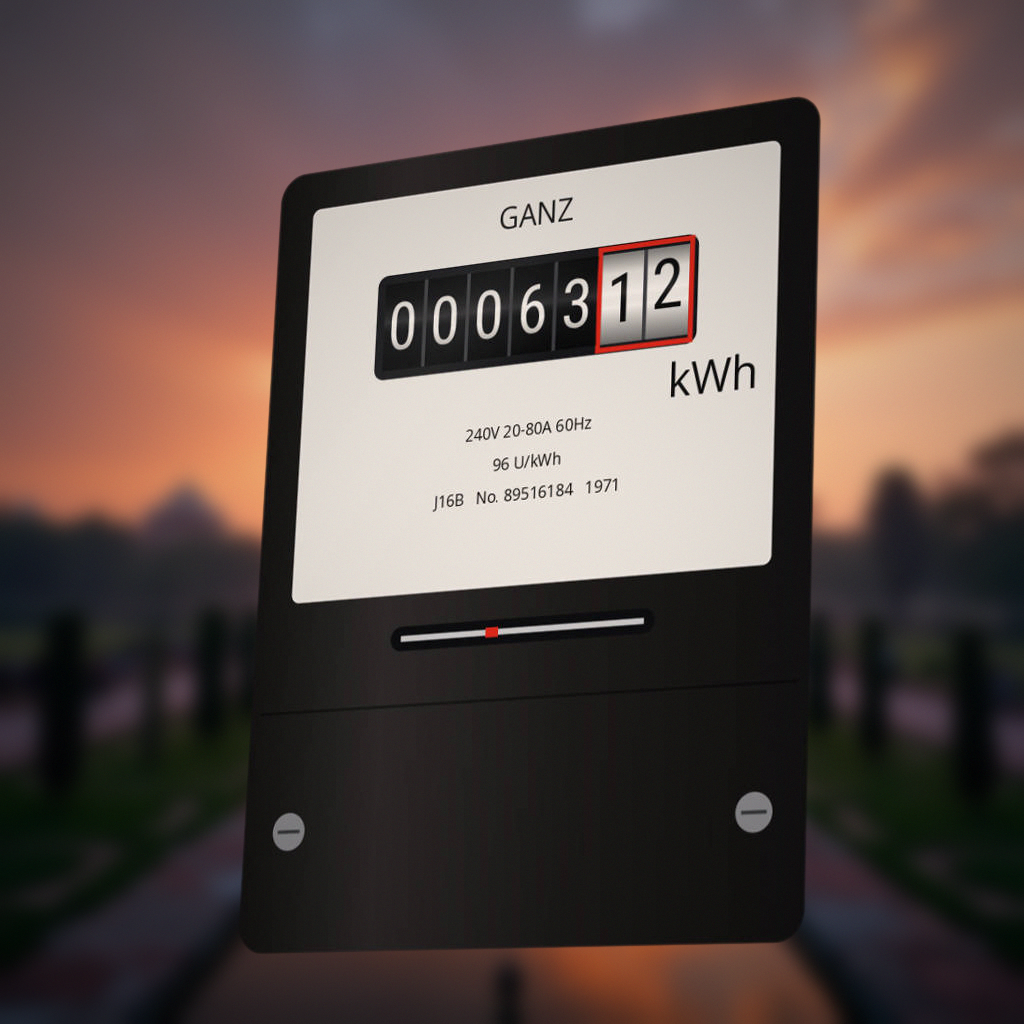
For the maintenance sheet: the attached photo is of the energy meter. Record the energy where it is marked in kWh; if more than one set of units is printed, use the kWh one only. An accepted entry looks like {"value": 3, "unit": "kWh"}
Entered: {"value": 63.12, "unit": "kWh"}
